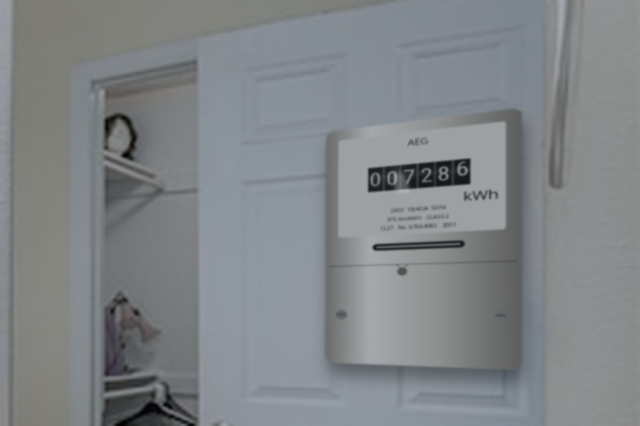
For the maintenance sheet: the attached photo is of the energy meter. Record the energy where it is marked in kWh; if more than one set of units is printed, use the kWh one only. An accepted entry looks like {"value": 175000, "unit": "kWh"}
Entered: {"value": 7286, "unit": "kWh"}
